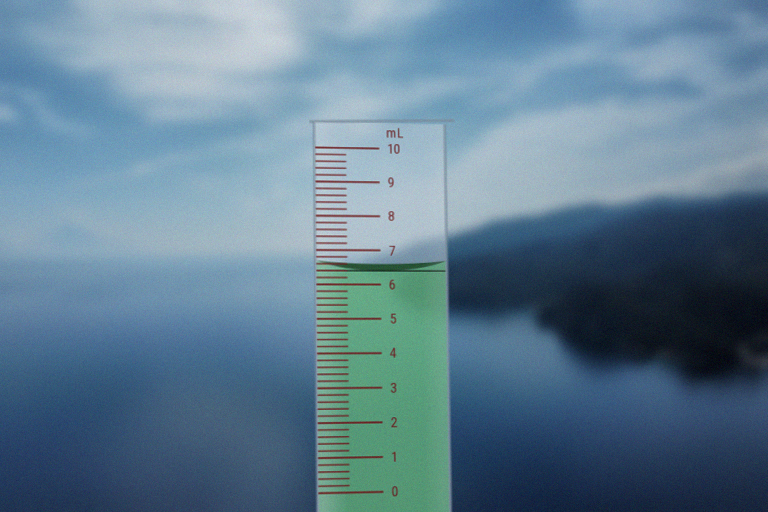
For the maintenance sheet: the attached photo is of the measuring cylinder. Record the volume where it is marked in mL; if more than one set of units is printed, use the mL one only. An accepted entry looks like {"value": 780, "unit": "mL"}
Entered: {"value": 6.4, "unit": "mL"}
